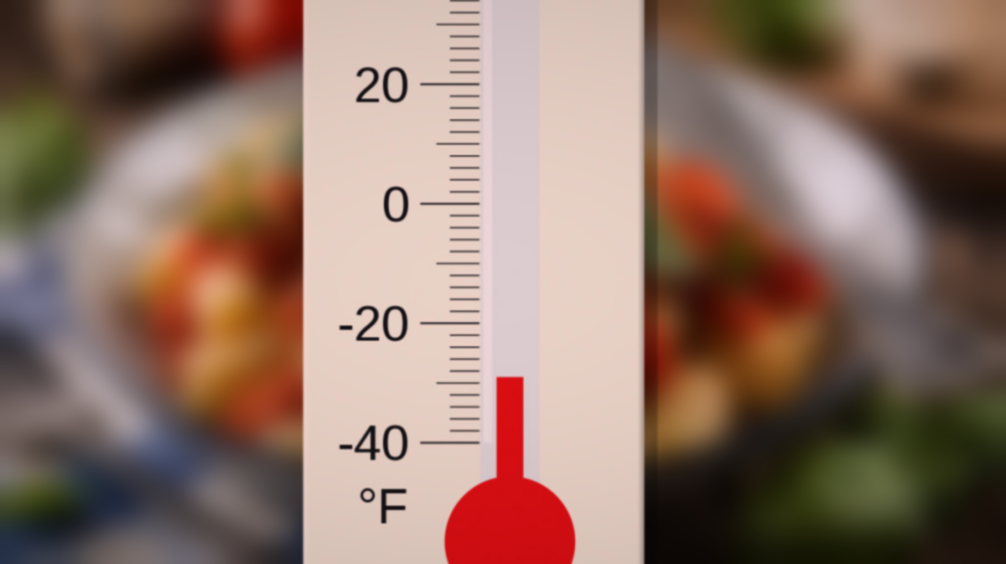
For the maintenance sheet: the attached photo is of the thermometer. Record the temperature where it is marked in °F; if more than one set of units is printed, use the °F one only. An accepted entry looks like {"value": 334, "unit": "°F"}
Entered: {"value": -29, "unit": "°F"}
